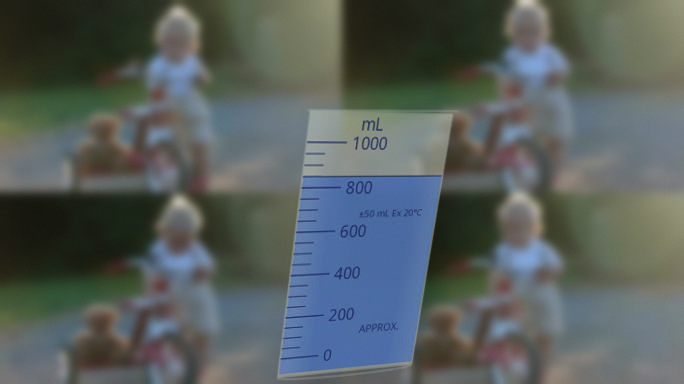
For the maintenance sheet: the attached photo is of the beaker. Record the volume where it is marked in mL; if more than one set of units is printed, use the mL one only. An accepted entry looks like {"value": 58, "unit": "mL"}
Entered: {"value": 850, "unit": "mL"}
